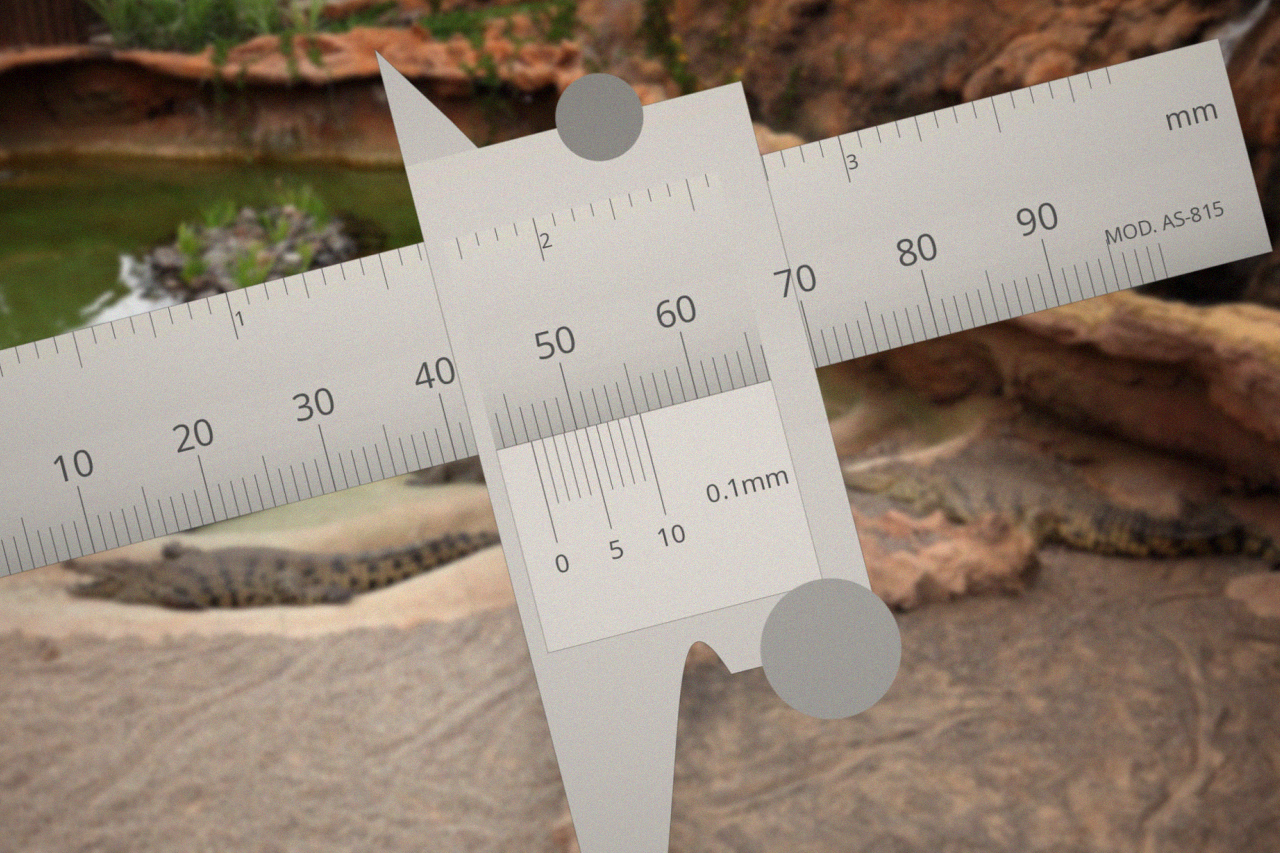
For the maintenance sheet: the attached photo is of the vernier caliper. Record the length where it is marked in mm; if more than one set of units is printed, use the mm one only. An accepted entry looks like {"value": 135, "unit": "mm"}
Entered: {"value": 46.2, "unit": "mm"}
